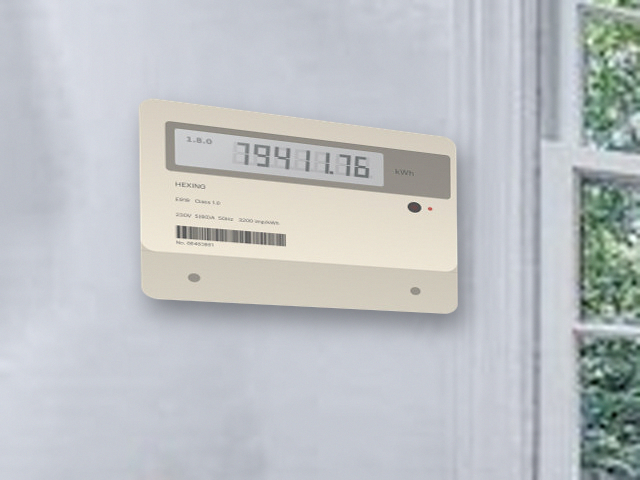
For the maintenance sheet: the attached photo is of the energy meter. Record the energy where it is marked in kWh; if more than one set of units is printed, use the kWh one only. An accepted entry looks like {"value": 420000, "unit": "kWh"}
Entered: {"value": 79411.76, "unit": "kWh"}
